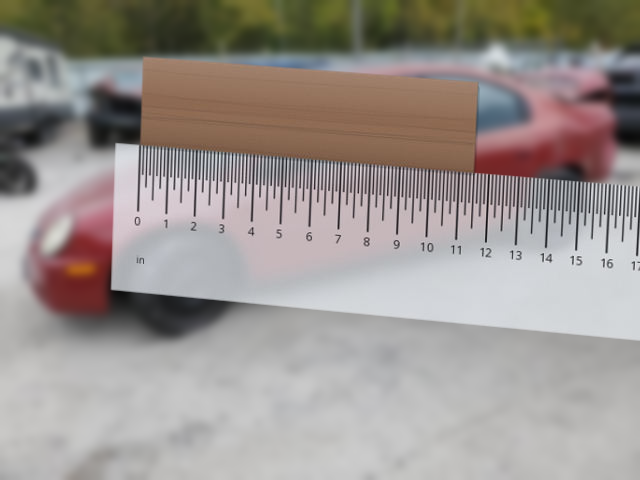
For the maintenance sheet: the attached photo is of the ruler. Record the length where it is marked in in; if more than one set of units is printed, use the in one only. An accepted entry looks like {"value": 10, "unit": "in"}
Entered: {"value": 11.5, "unit": "in"}
